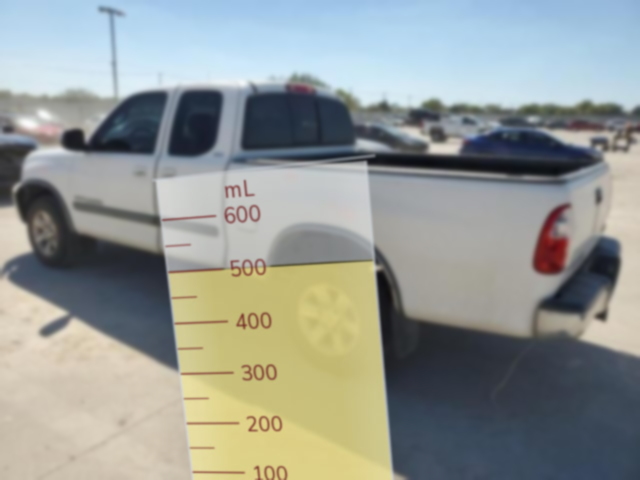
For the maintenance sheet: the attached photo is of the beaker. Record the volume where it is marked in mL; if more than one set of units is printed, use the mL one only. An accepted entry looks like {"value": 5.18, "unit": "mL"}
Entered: {"value": 500, "unit": "mL"}
